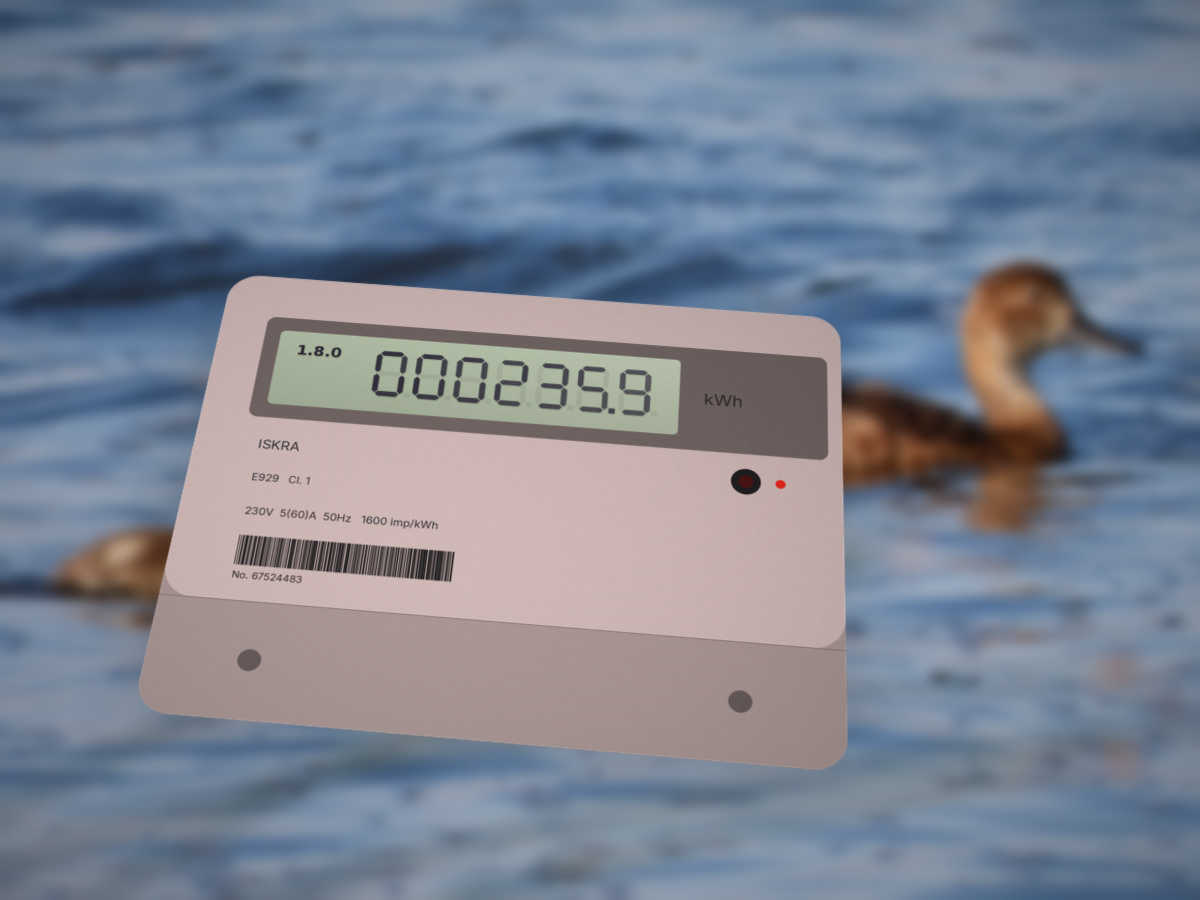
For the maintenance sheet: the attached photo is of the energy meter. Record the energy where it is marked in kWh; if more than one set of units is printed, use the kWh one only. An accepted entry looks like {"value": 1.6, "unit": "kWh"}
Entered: {"value": 235.9, "unit": "kWh"}
